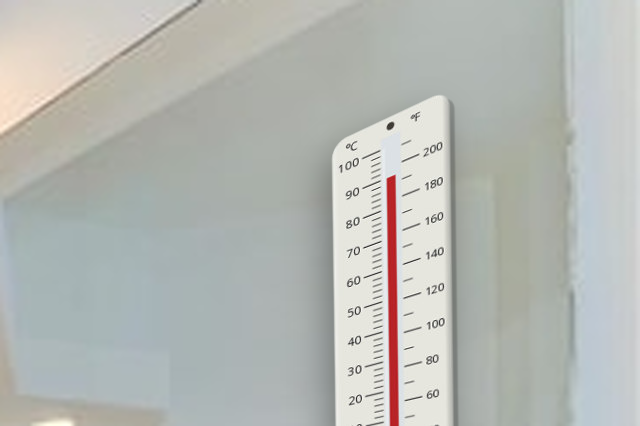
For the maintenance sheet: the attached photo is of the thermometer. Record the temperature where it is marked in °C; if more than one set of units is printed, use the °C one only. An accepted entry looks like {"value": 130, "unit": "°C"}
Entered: {"value": 90, "unit": "°C"}
